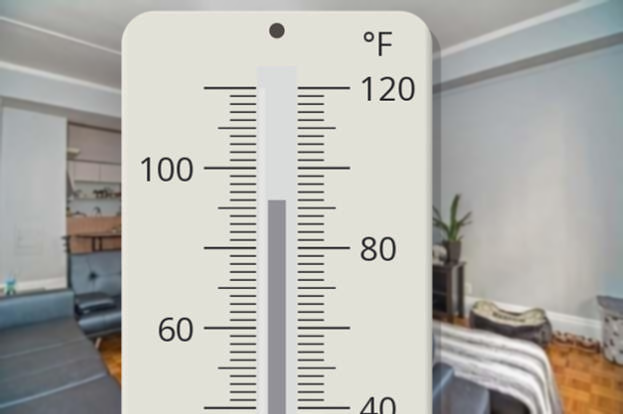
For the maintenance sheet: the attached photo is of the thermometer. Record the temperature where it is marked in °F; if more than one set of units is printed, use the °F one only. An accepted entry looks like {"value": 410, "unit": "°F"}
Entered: {"value": 92, "unit": "°F"}
